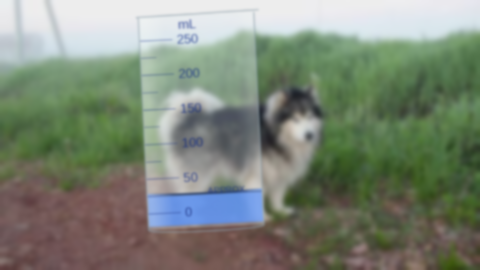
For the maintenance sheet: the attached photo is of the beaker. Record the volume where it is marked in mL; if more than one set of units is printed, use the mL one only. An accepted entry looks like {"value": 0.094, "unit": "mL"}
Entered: {"value": 25, "unit": "mL"}
